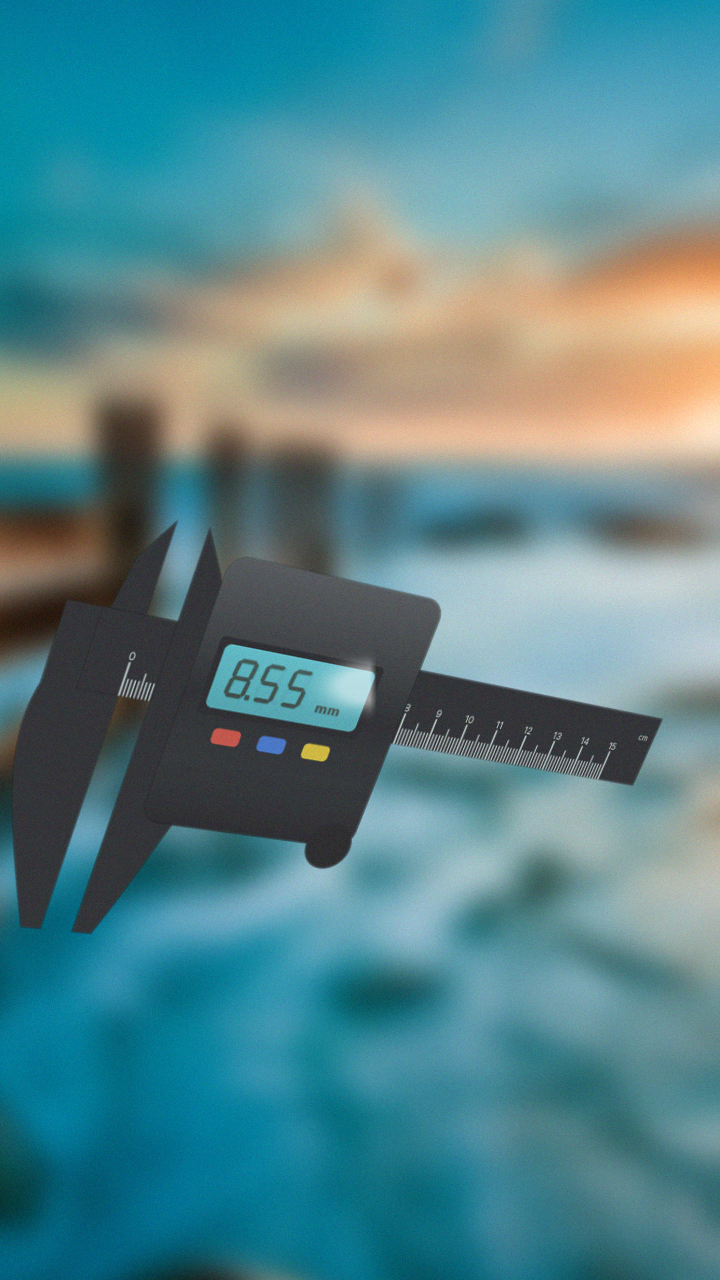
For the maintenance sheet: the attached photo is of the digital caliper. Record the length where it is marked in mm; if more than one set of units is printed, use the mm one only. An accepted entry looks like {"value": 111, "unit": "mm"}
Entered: {"value": 8.55, "unit": "mm"}
